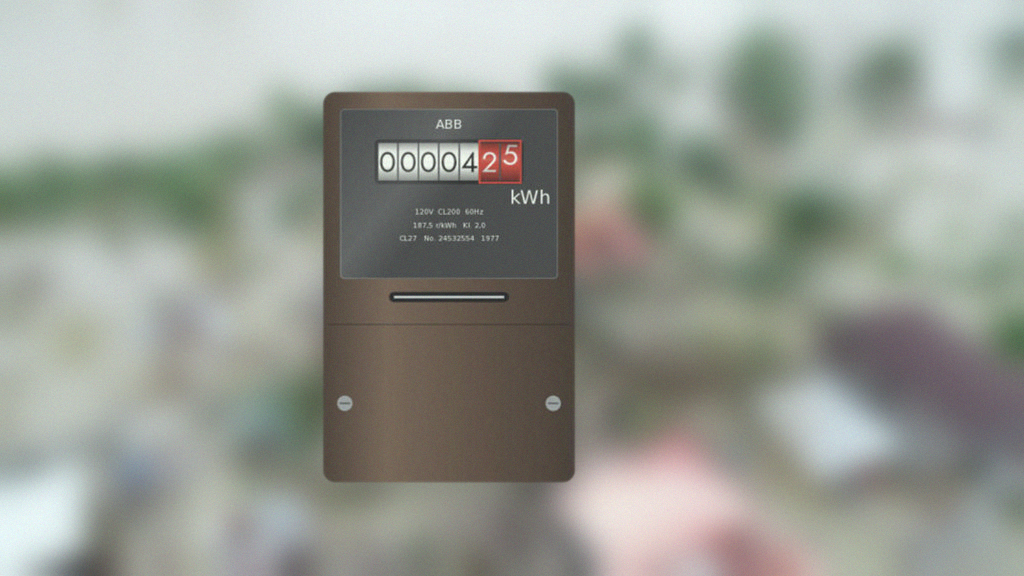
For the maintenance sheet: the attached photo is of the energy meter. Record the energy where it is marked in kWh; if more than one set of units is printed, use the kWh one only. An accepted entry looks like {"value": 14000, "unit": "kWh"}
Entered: {"value": 4.25, "unit": "kWh"}
